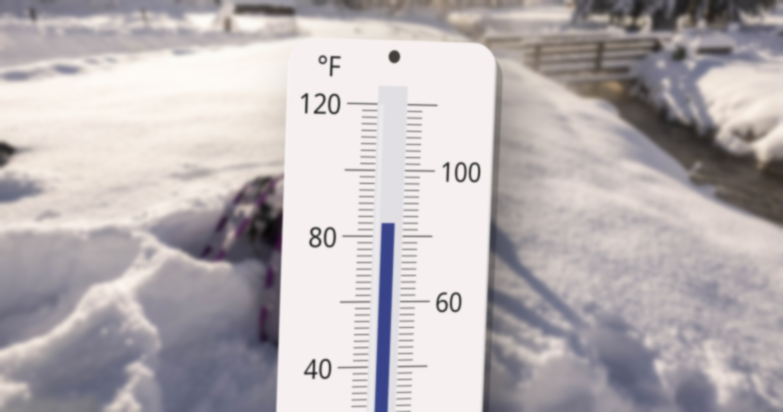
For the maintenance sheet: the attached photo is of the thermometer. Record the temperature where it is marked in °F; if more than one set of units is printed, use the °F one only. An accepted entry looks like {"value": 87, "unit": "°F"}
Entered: {"value": 84, "unit": "°F"}
